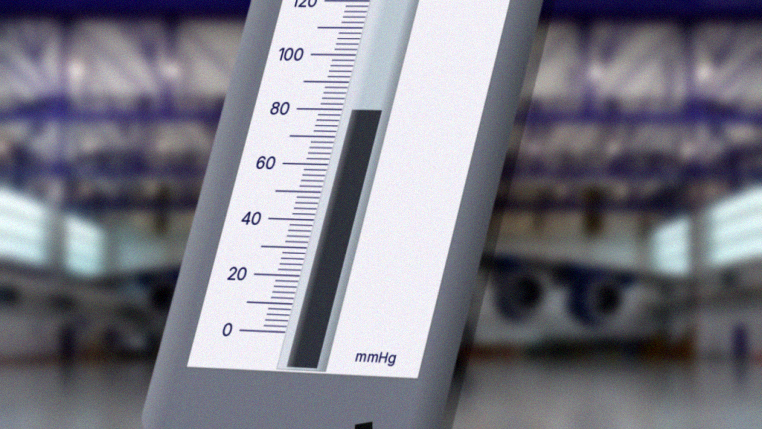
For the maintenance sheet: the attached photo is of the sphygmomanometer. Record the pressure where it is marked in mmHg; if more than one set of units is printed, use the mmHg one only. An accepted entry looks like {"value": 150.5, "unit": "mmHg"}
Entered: {"value": 80, "unit": "mmHg"}
